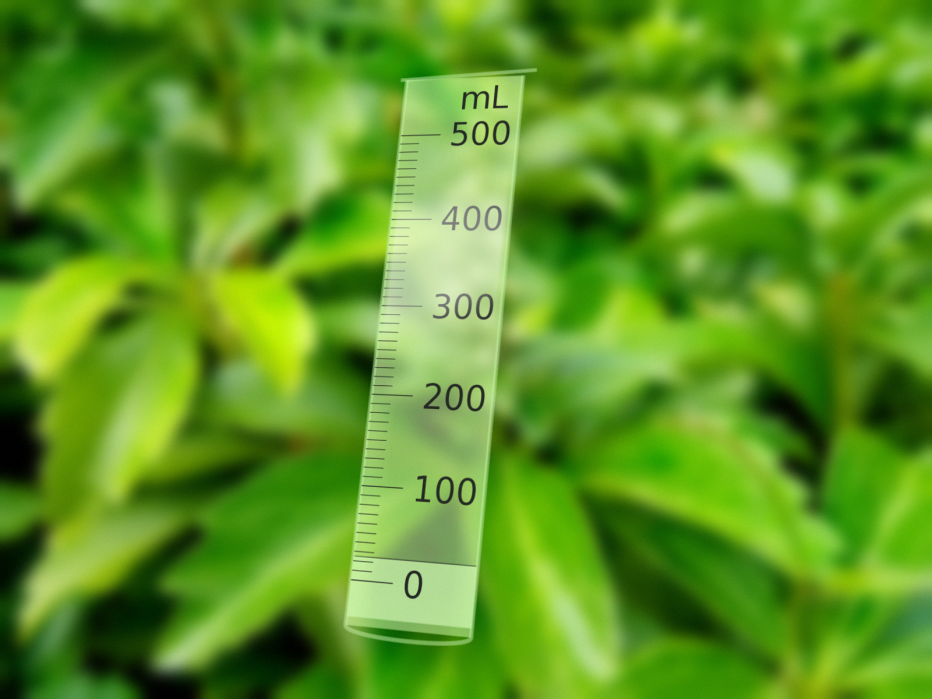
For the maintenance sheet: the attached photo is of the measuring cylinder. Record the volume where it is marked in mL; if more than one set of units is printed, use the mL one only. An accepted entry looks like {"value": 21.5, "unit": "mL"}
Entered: {"value": 25, "unit": "mL"}
